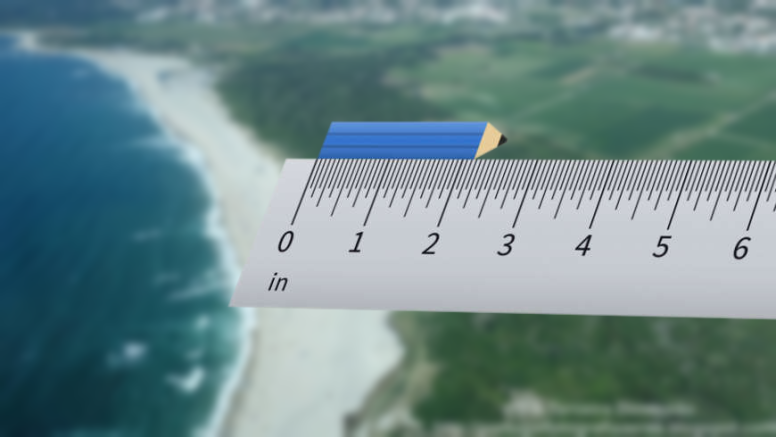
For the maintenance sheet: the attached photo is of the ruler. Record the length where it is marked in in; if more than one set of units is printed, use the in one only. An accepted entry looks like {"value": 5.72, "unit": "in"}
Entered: {"value": 2.5, "unit": "in"}
